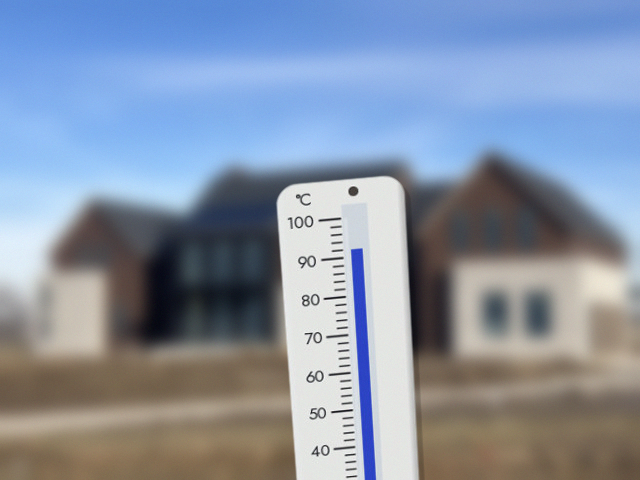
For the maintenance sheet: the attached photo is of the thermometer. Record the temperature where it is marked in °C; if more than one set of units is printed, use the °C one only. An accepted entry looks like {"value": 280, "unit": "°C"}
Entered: {"value": 92, "unit": "°C"}
